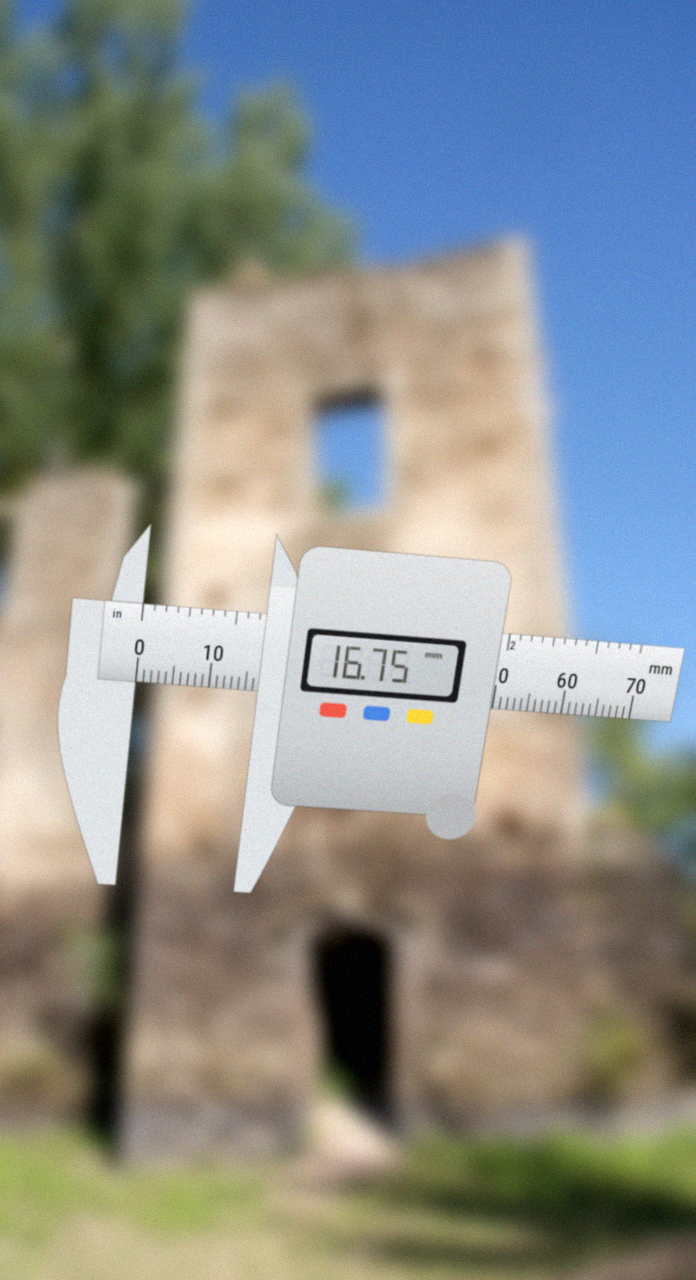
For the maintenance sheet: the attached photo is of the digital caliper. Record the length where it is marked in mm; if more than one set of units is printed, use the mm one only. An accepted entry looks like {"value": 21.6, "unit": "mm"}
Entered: {"value": 16.75, "unit": "mm"}
